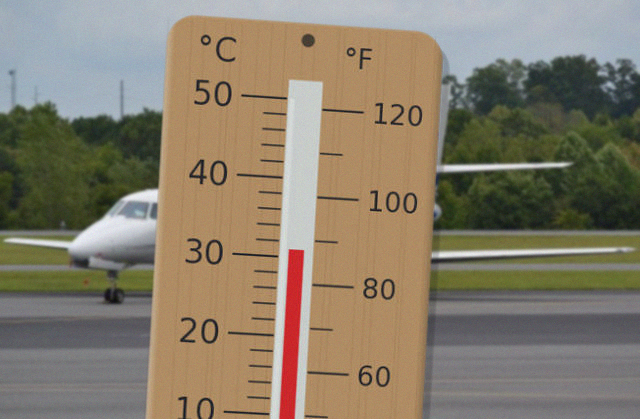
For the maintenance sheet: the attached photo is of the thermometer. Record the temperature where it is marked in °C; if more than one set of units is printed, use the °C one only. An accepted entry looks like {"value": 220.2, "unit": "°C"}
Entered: {"value": 31, "unit": "°C"}
